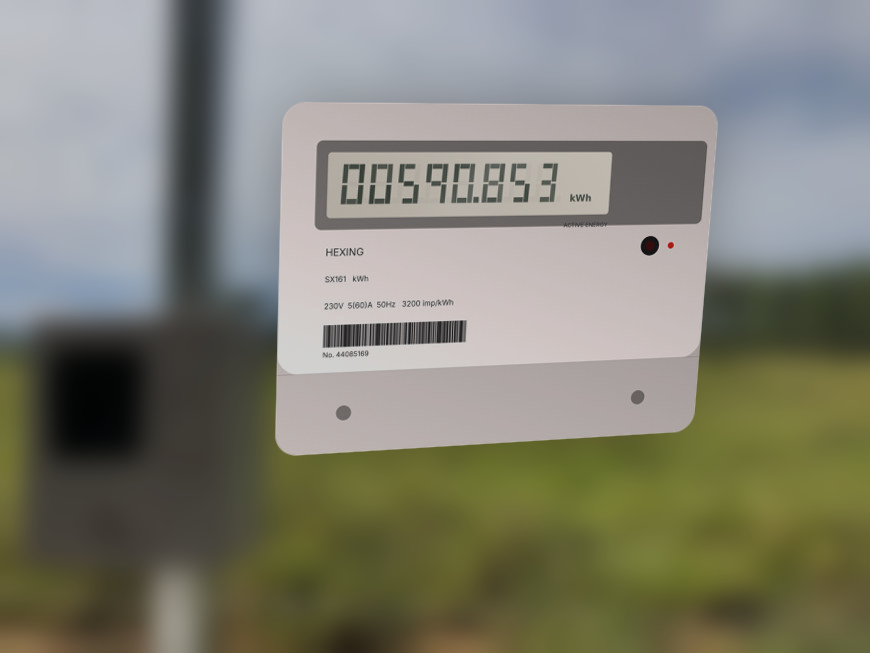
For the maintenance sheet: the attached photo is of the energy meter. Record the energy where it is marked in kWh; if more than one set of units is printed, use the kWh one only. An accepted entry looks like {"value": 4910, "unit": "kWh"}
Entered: {"value": 590.853, "unit": "kWh"}
